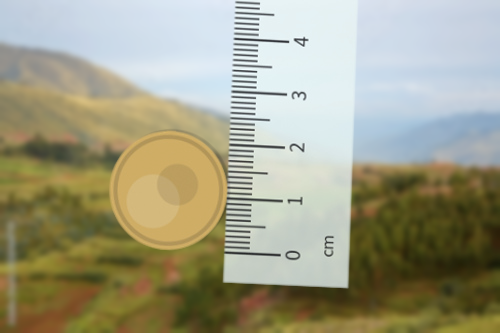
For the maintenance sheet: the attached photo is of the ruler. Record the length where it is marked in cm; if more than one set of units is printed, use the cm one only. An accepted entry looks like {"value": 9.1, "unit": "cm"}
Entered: {"value": 2.2, "unit": "cm"}
